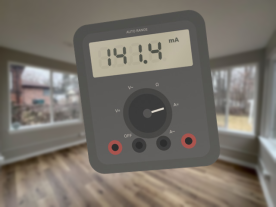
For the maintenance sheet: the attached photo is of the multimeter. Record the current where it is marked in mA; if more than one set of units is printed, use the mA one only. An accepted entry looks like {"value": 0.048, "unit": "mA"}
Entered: {"value": 141.4, "unit": "mA"}
